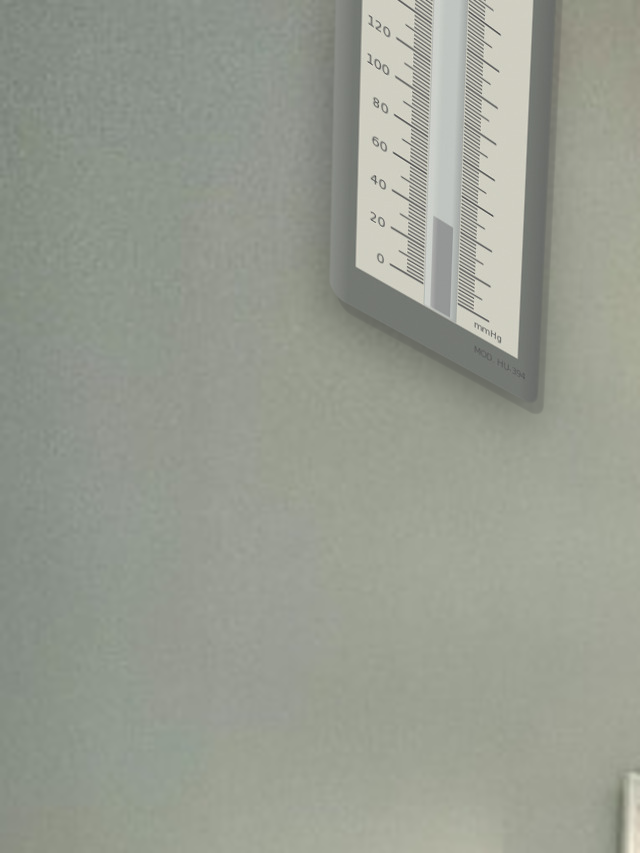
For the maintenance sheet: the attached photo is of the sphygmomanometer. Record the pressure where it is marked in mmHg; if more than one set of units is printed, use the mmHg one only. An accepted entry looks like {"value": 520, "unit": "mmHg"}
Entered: {"value": 40, "unit": "mmHg"}
